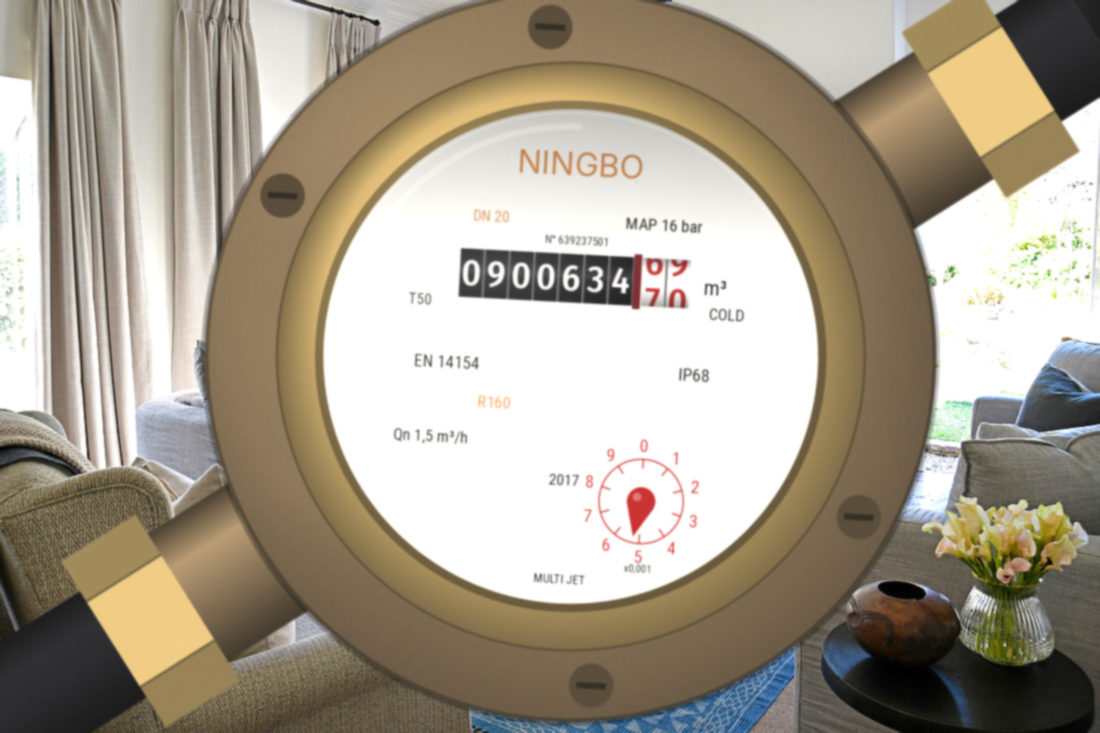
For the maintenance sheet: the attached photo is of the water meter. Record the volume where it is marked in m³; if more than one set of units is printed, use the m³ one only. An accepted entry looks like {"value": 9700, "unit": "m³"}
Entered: {"value": 900634.695, "unit": "m³"}
